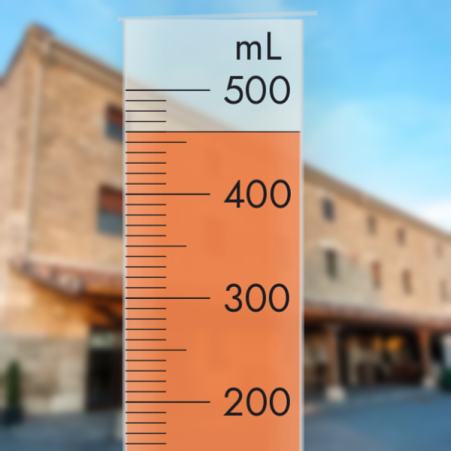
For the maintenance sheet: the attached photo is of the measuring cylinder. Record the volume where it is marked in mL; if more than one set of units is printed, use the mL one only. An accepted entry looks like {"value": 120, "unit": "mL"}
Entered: {"value": 460, "unit": "mL"}
